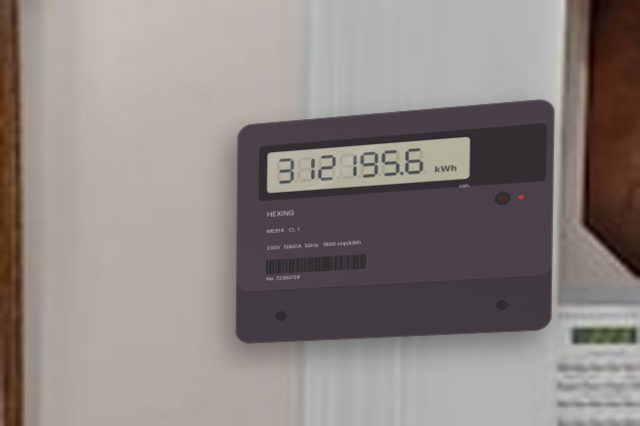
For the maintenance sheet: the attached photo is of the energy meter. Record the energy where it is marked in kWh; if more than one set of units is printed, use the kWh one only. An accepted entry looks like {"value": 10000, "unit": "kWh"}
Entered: {"value": 312195.6, "unit": "kWh"}
